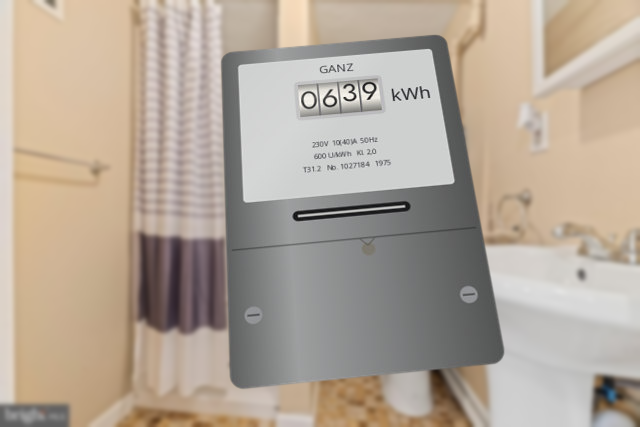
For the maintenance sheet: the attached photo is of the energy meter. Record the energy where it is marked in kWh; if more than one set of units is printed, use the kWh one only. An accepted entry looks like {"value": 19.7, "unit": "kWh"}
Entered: {"value": 639, "unit": "kWh"}
